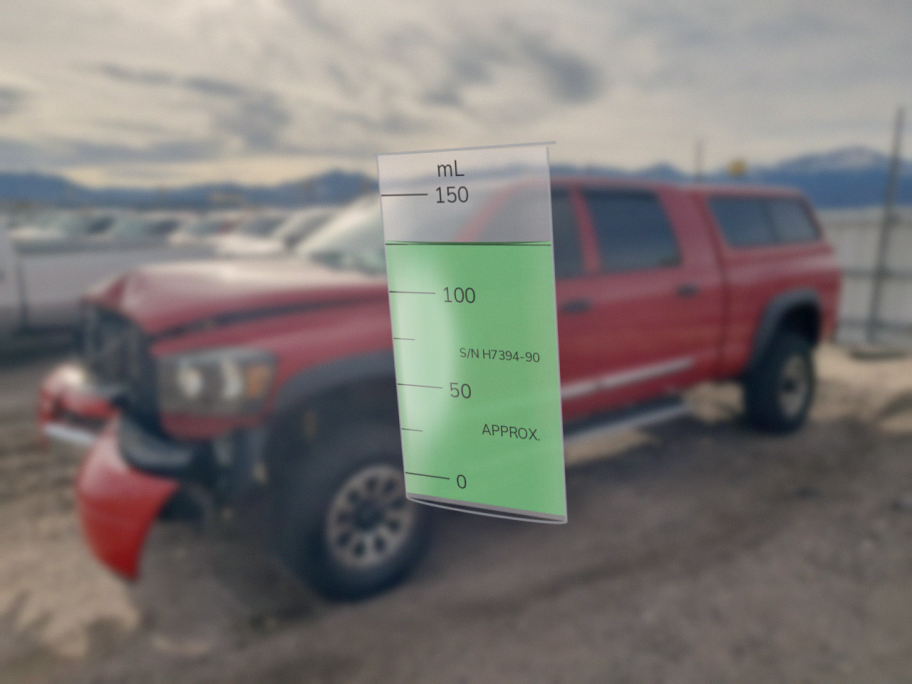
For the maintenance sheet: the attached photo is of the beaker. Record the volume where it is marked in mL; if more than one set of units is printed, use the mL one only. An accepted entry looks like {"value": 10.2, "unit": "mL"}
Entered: {"value": 125, "unit": "mL"}
